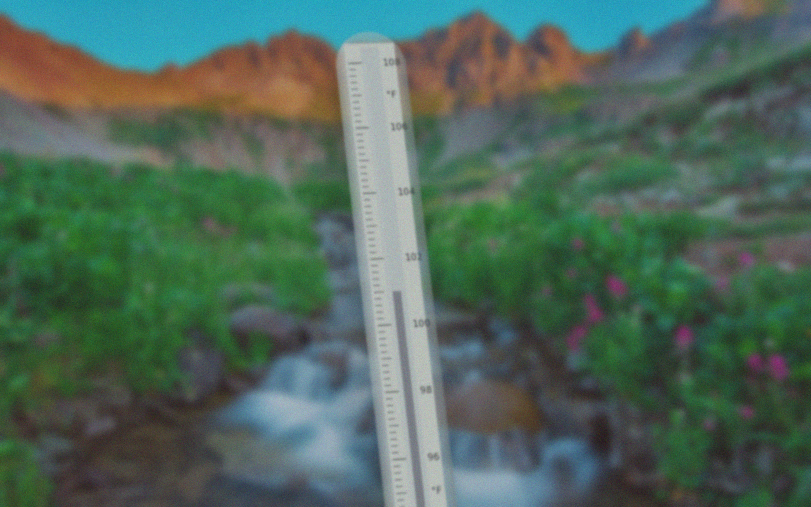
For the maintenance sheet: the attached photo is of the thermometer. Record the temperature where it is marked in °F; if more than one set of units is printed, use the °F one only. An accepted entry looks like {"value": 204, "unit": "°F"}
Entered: {"value": 101, "unit": "°F"}
